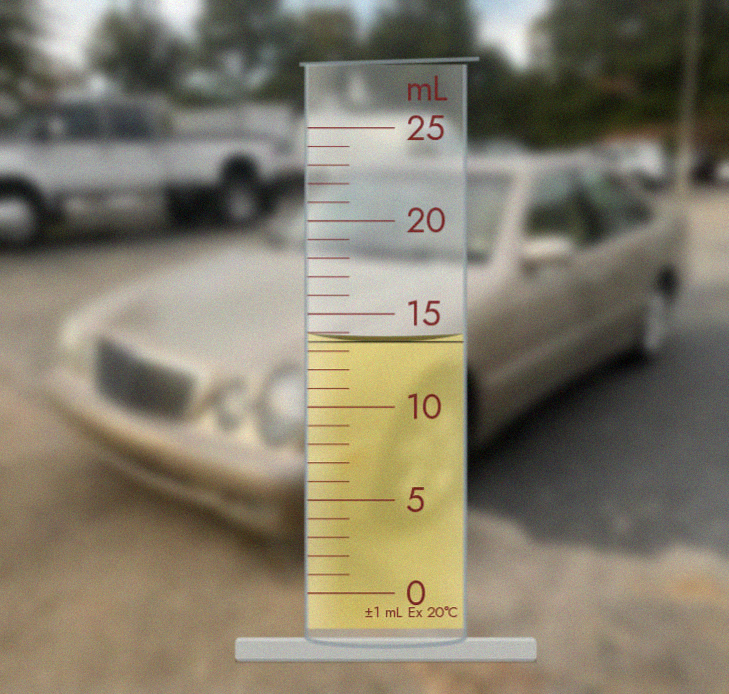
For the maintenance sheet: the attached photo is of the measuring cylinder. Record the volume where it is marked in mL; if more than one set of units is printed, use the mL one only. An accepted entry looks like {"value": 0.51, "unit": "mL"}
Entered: {"value": 13.5, "unit": "mL"}
